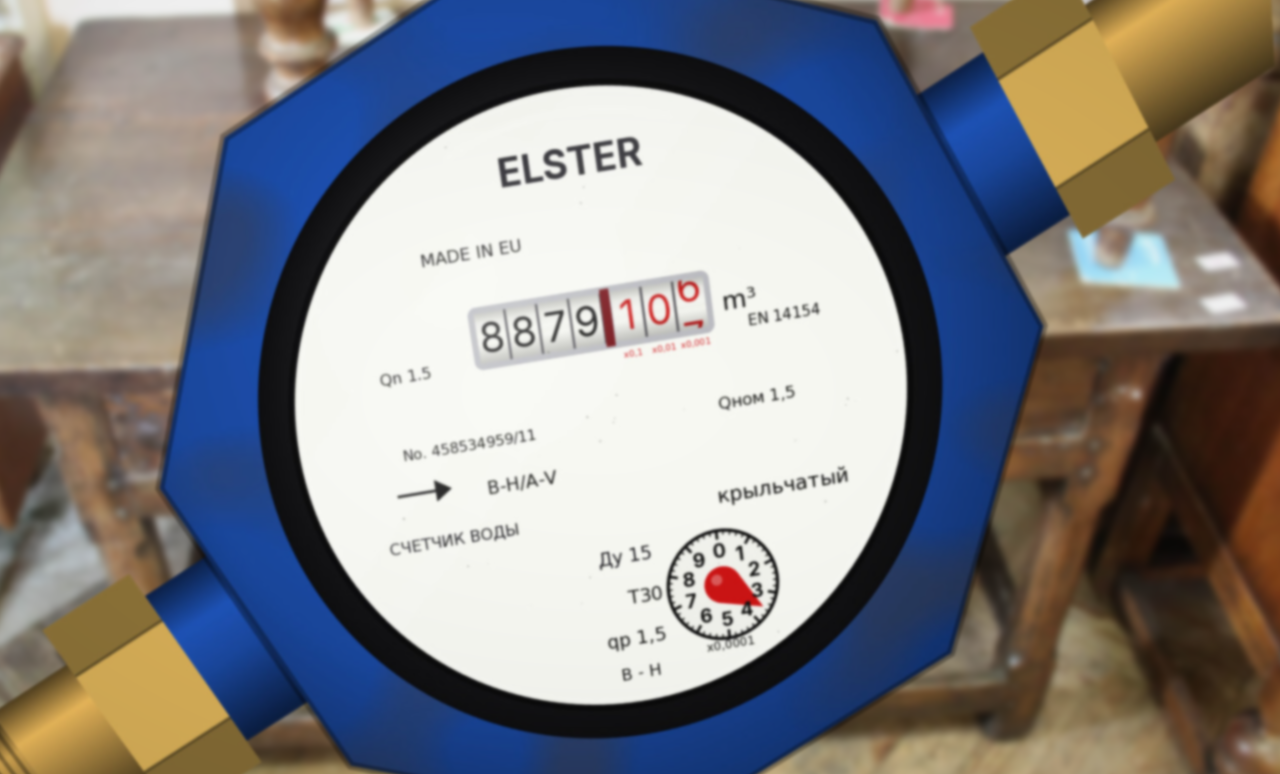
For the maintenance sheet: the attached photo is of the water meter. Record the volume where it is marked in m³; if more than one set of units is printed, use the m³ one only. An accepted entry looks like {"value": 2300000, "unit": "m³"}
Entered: {"value": 8879.1063, "unit": "m³"}
